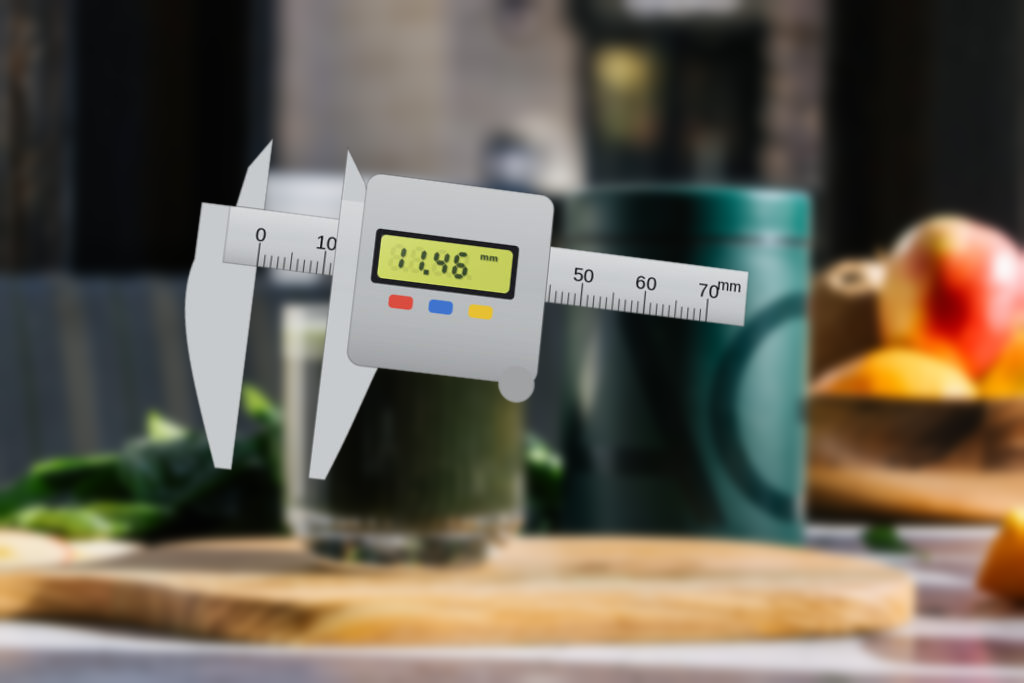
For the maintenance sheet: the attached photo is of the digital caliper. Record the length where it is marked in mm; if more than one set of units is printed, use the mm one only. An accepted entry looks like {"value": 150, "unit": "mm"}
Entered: {"value": 11.46, "unit": "mm"}
